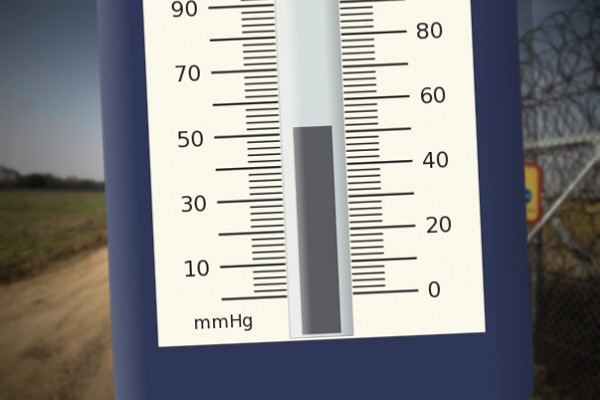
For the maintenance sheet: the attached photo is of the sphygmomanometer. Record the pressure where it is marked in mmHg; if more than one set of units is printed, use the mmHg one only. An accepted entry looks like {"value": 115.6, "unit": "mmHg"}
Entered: {"value": 52, "unit": "mmHg"}
